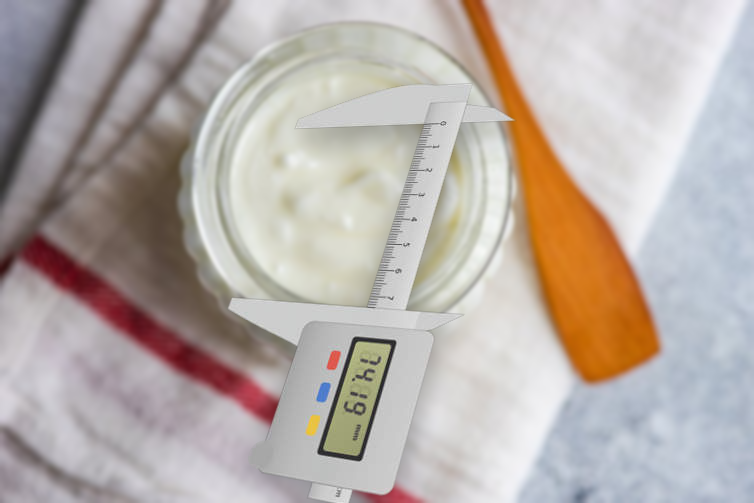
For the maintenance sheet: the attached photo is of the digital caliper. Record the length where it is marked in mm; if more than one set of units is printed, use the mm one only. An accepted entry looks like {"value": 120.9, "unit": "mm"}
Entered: {"value": 74.19, "unit": "mm"}
